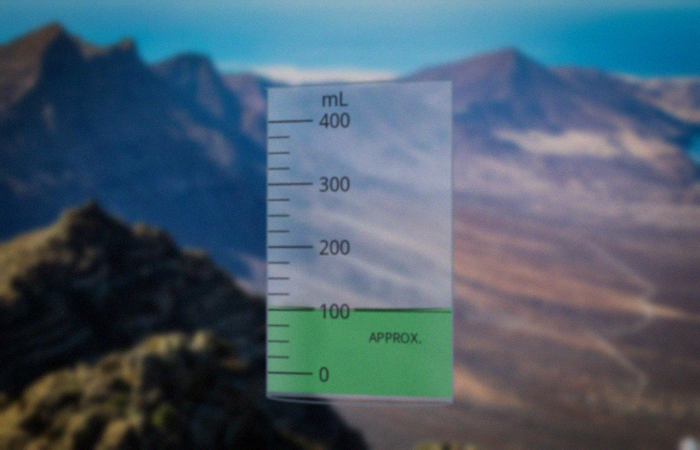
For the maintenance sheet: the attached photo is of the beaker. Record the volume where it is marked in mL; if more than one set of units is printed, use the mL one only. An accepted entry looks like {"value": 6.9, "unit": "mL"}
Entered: {"value": 100, "unit": "mL"}
